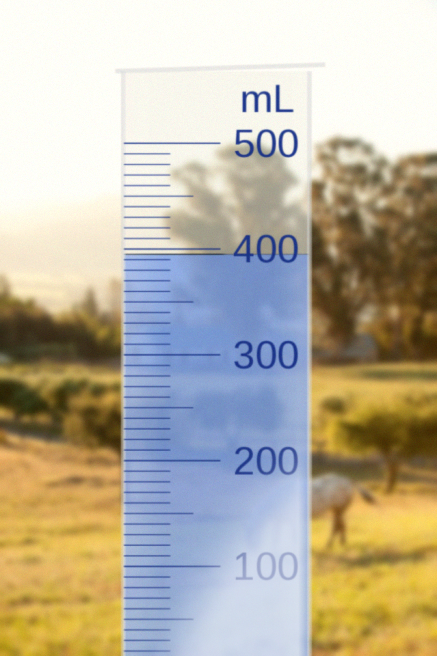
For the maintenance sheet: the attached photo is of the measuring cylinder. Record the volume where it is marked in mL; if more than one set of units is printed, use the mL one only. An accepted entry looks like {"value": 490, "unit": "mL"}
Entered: {"value": 395, "unit": "mL"}
